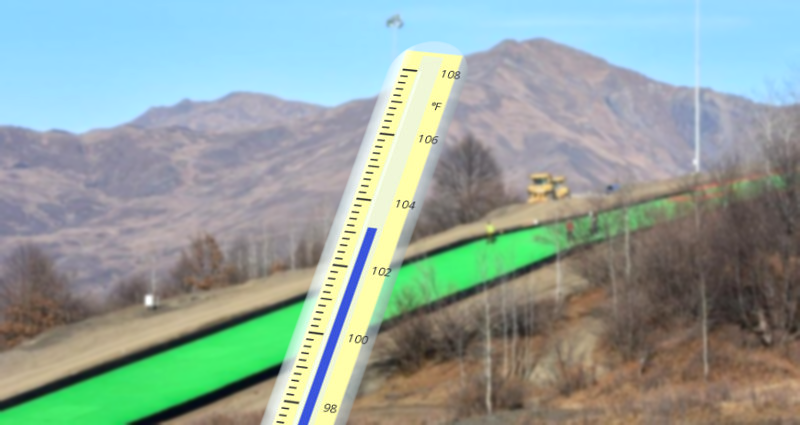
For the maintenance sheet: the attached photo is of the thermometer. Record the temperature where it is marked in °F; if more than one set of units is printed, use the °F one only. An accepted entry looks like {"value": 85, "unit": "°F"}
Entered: {"value": 103.2, "unit": "°F"}
